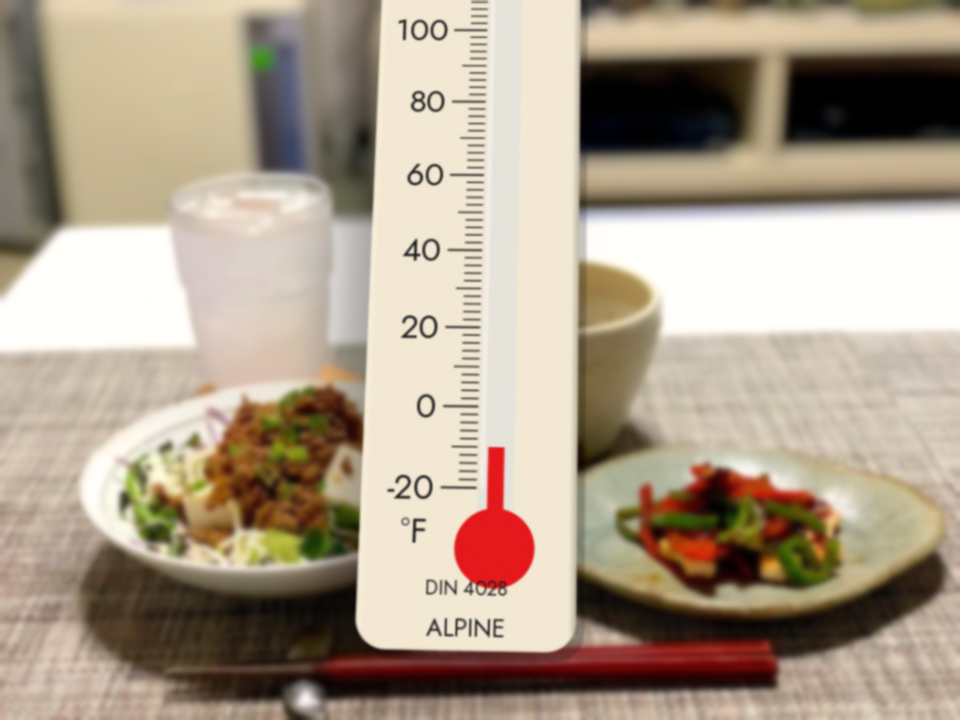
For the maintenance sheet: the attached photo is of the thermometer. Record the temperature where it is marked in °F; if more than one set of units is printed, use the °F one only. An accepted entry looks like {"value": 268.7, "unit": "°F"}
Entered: {"value": -10, "unit": "°F"}
